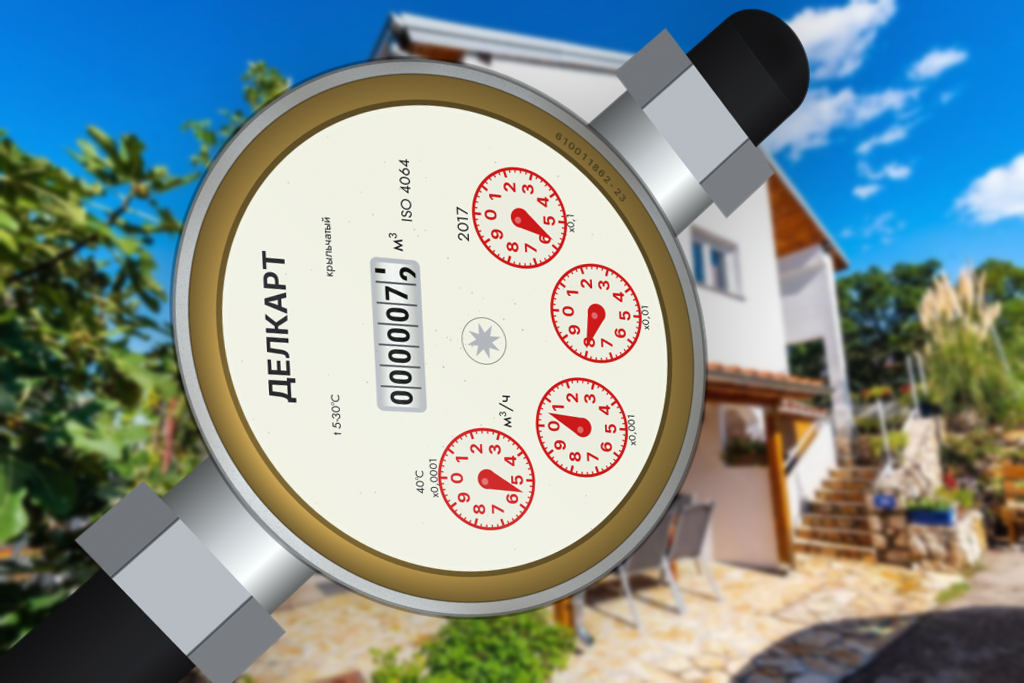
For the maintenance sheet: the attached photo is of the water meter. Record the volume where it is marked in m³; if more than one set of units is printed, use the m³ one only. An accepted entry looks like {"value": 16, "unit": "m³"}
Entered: {"value": 71.5805, "unit": "m³"}
